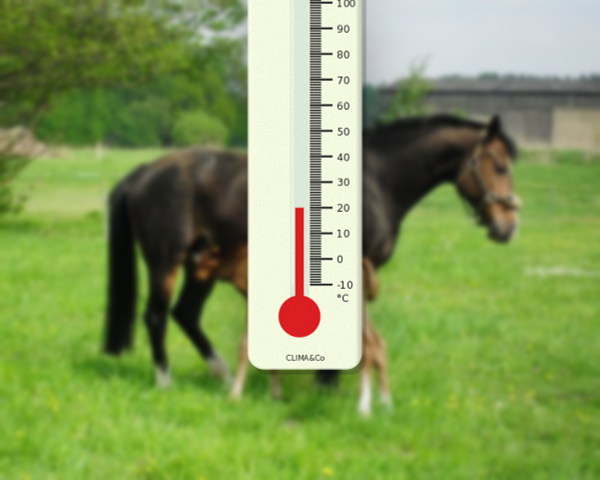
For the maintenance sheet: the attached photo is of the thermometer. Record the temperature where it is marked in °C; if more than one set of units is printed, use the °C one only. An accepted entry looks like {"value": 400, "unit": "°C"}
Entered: {"value": 20, "unit": "°C"}
